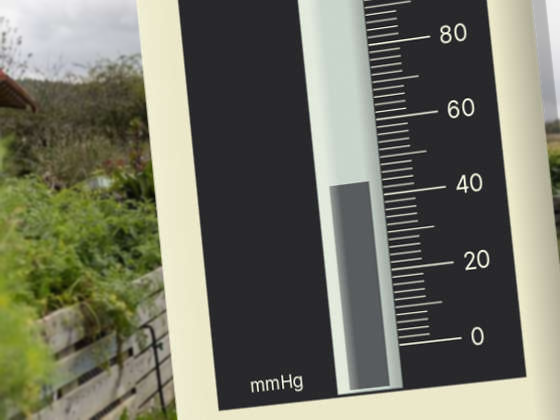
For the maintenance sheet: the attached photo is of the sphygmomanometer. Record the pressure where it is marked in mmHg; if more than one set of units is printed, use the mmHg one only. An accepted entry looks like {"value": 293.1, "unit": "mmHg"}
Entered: {"value": 44, "unit": "mmHg"}
